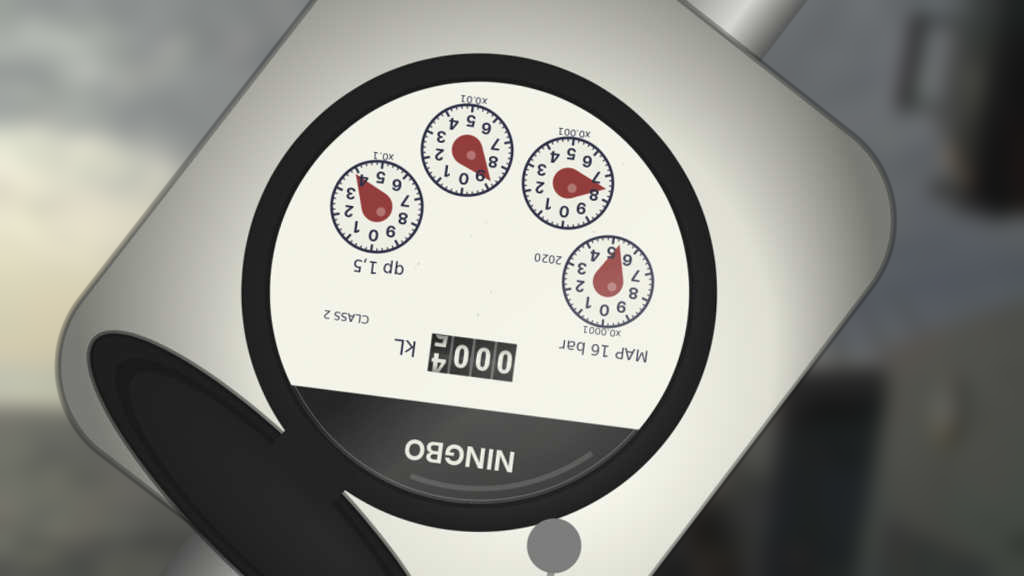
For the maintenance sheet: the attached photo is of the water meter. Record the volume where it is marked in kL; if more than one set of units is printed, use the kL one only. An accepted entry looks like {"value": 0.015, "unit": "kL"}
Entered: {"value": 4.3875, "unit": "kL"}
